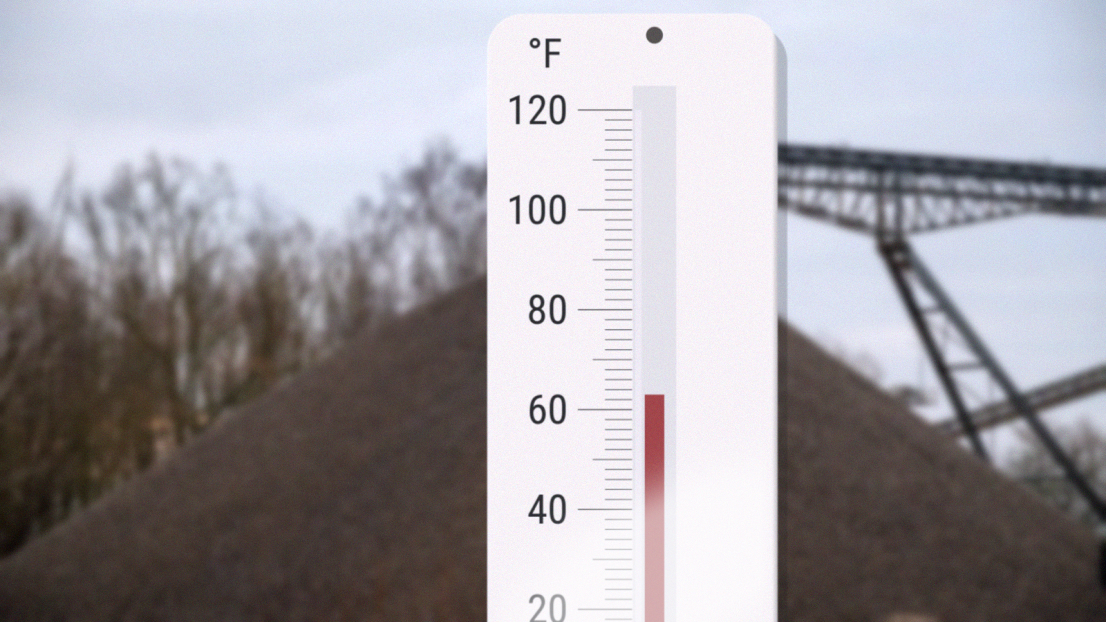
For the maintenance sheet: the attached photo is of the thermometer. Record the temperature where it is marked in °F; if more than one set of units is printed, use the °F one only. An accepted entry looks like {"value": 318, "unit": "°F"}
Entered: {"value": 63, "unit": "°F"}
